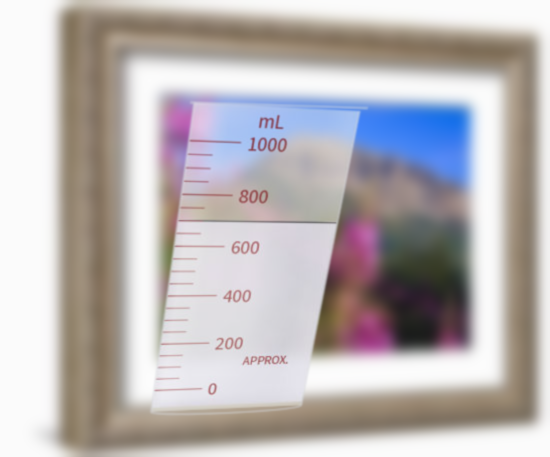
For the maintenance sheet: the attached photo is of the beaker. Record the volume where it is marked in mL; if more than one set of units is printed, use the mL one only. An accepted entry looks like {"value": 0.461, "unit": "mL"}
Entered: {"value": 700, "unit": "mL"}
